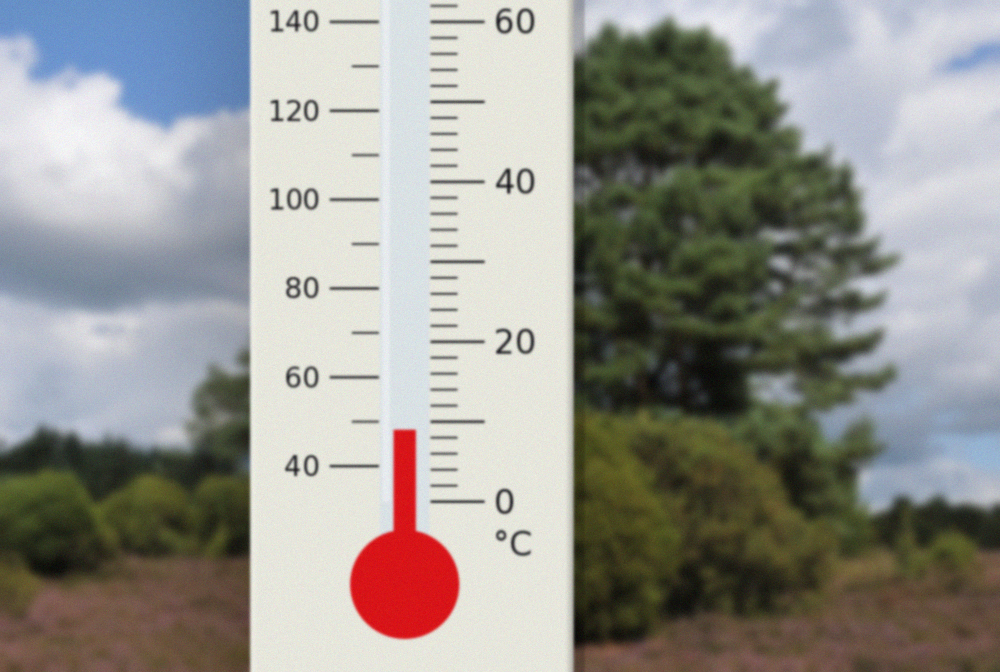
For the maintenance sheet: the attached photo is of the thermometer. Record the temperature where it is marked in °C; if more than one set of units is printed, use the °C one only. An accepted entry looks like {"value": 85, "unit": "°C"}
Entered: {"value": 9, "unit": "°C"}
